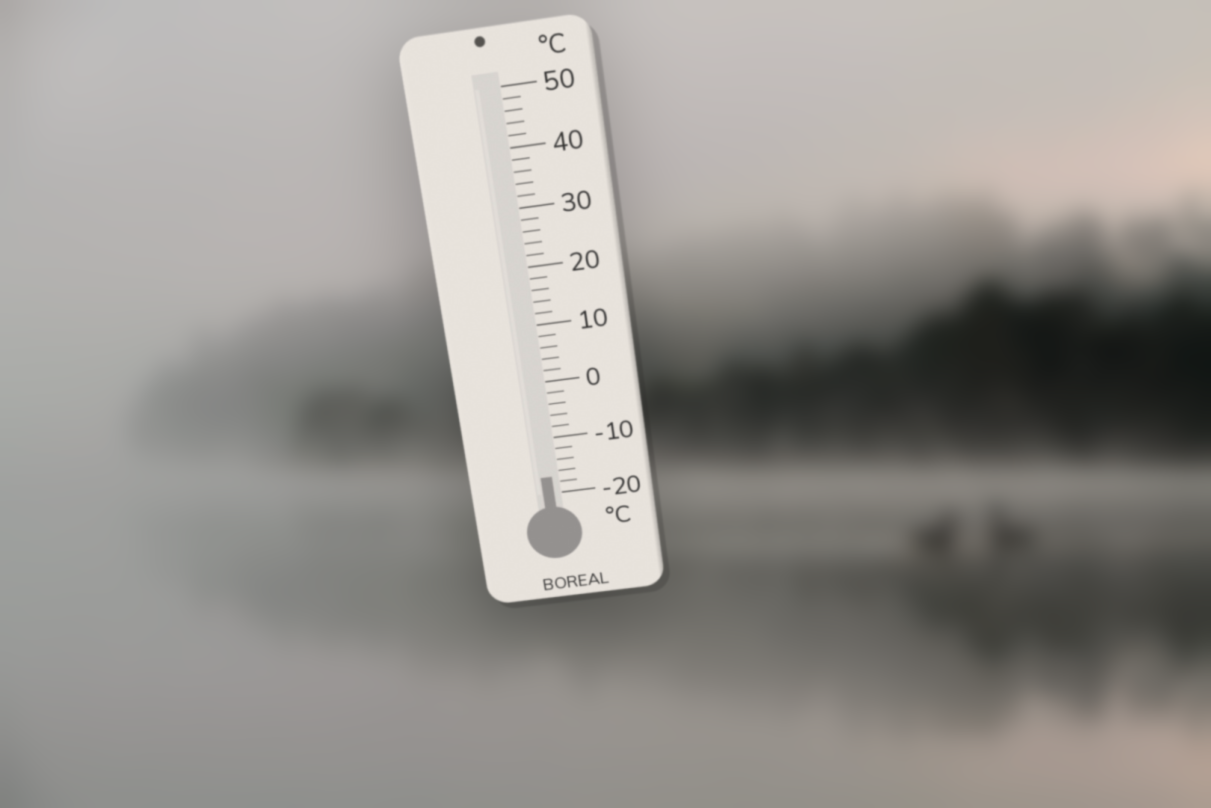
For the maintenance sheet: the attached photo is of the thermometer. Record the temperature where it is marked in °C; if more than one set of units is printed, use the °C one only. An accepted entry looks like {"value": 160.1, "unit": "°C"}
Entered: {"value": -17, "unit": "°C"}
